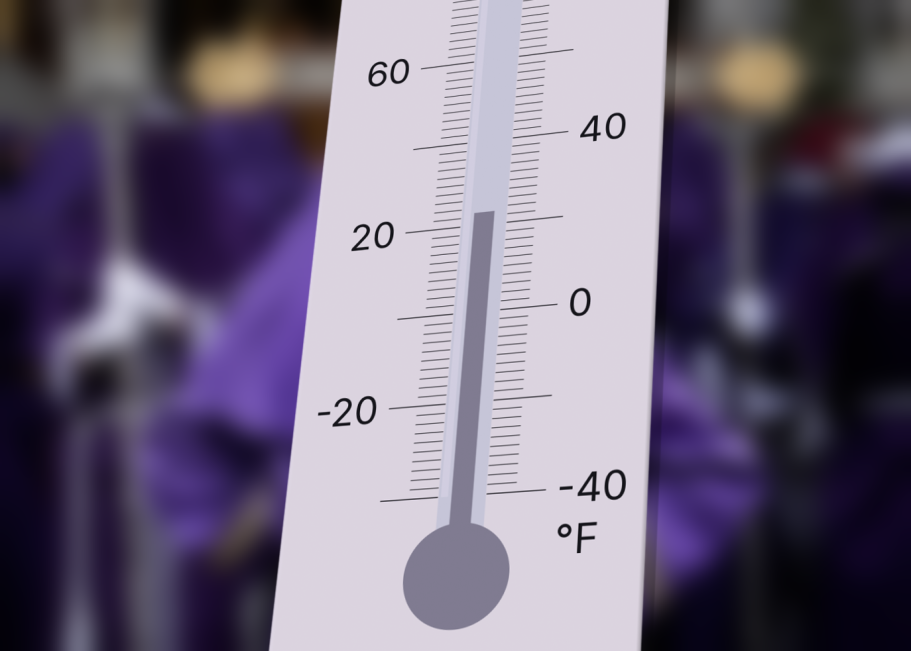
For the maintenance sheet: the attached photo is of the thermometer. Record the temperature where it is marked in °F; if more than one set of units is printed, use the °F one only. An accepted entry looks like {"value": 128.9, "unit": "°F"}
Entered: {"value": 23, "unit": "°F"}
